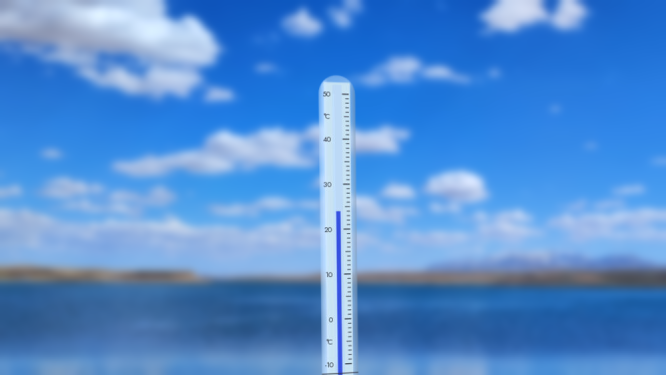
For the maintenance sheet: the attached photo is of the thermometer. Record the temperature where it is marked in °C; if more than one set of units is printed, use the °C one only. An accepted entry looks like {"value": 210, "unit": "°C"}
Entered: {"value": 24, "unit": "°C"}
